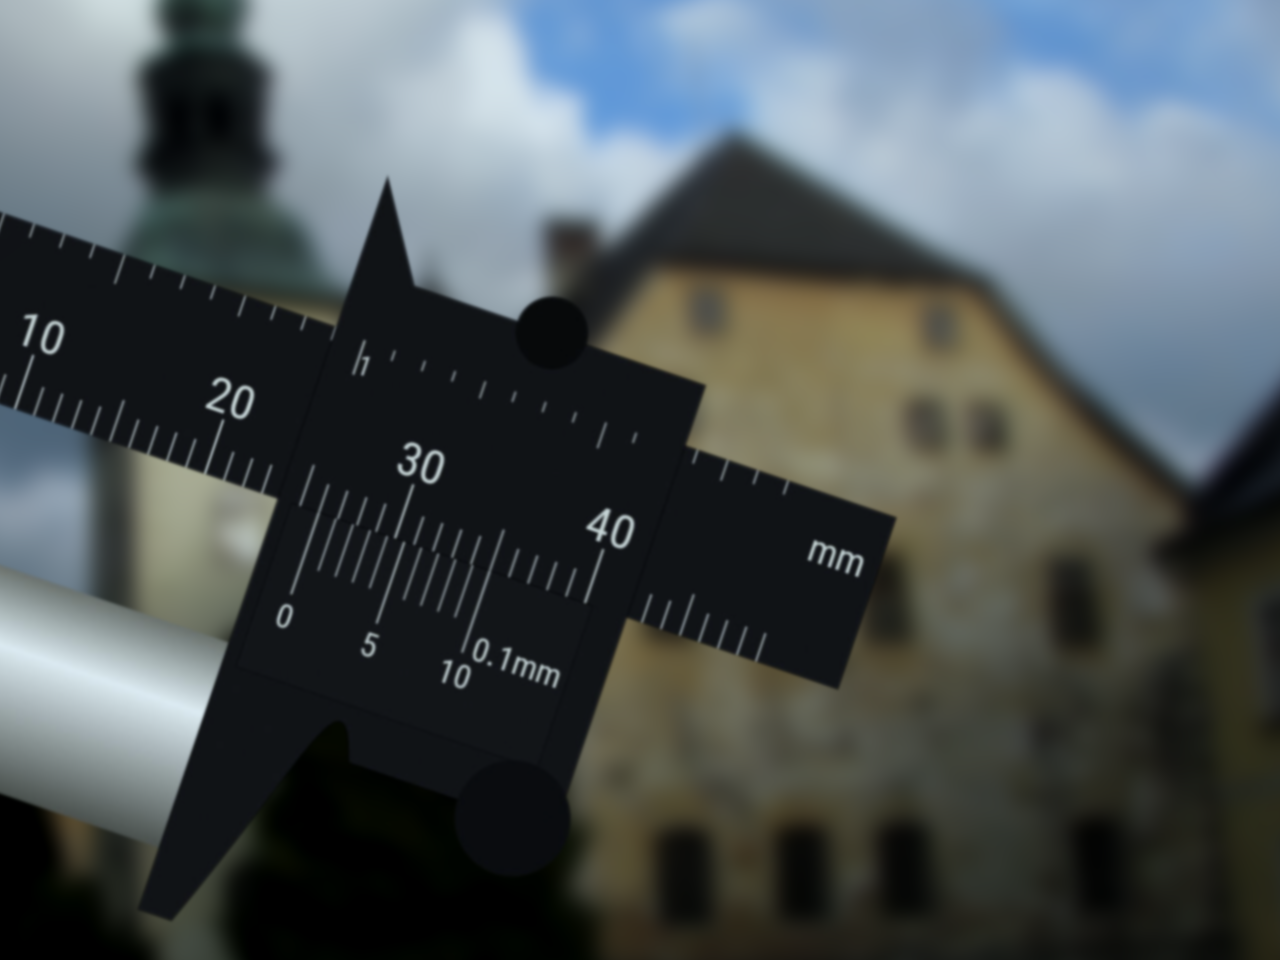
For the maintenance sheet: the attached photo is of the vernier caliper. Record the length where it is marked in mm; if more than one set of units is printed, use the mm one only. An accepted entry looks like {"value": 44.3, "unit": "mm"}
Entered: {"value": 26.0, "unit": "mm"}
